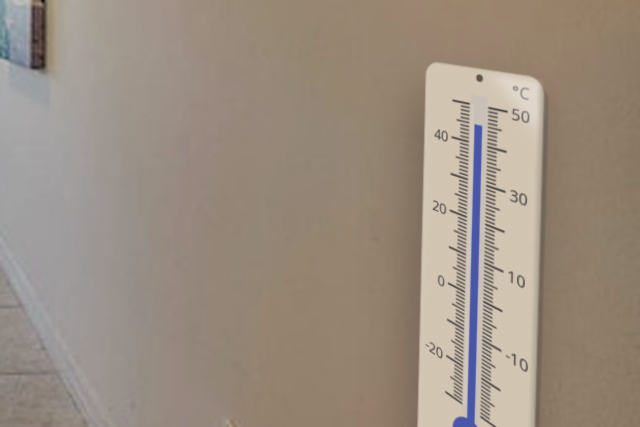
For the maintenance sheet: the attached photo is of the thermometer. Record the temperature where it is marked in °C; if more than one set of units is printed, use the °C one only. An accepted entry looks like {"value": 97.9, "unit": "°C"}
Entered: {"value": 45, "unit": "°C"}
